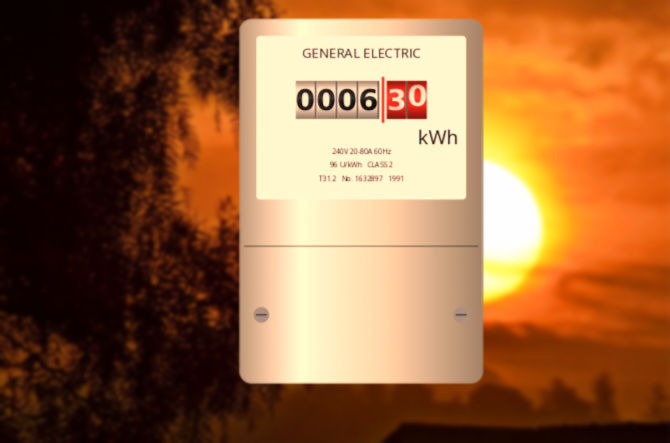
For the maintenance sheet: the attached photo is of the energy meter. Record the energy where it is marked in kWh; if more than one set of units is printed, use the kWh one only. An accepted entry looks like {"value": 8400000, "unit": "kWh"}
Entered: {"value": 6.30, "unit": "kWh"}
